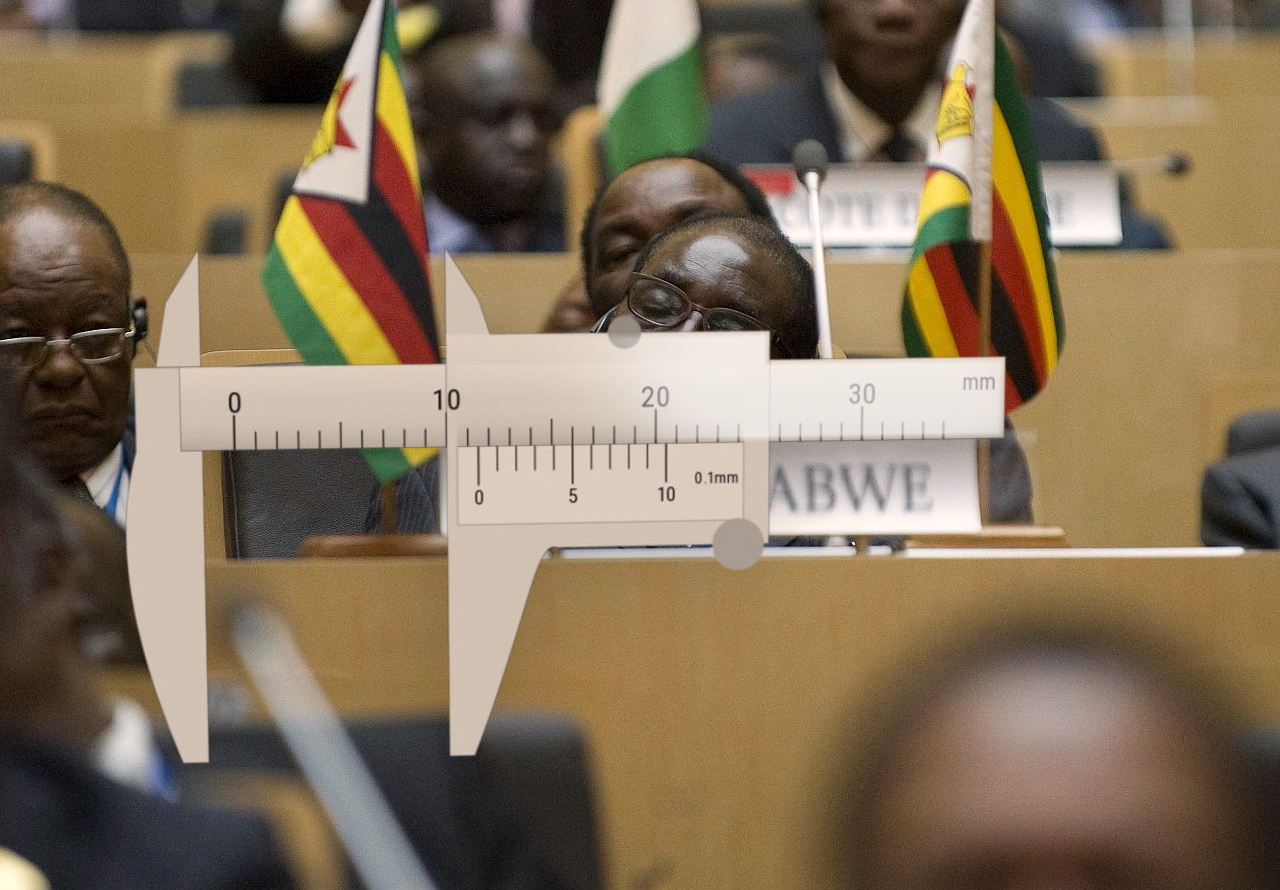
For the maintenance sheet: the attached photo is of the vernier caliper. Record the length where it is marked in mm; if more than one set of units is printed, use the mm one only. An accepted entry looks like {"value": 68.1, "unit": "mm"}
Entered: {"value": 11.5, "unit": "mm"}
